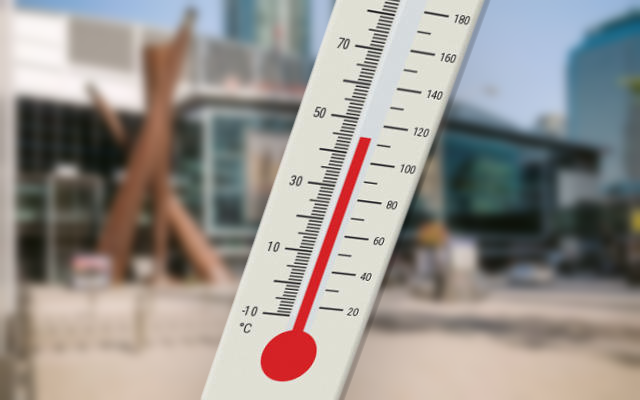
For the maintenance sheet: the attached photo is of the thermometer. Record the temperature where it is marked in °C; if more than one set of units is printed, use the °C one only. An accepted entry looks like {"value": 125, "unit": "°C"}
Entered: {"value": 45, "unit": "°C"}
